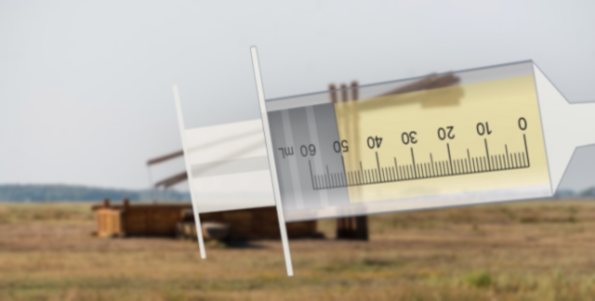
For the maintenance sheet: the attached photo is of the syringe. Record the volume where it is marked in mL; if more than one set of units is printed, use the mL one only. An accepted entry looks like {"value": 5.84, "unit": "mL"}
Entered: {"value": 50, "unit": "mL"}
